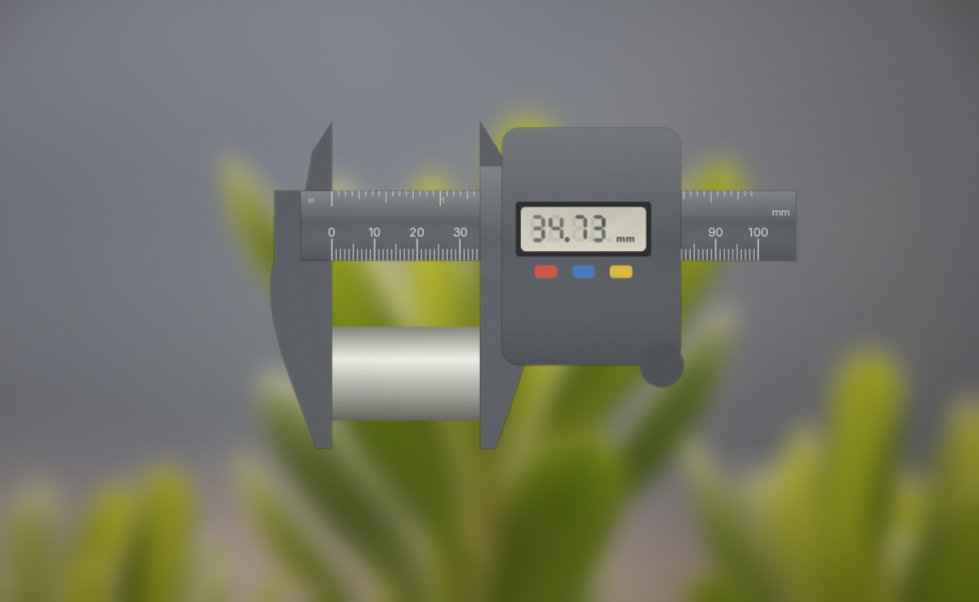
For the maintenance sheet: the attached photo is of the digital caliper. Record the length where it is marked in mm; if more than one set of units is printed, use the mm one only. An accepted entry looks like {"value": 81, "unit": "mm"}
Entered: {"value": 34.73, "unit": "mm"}
